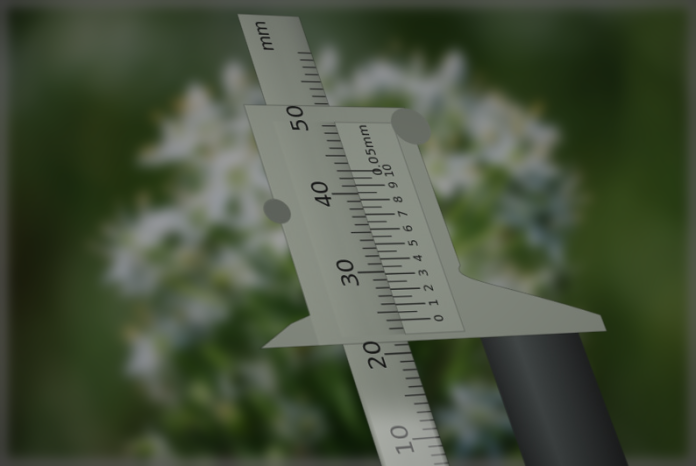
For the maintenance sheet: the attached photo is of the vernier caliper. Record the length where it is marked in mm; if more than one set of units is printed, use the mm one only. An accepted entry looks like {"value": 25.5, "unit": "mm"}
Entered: {"value": 24.0, "unit": "mm"}
